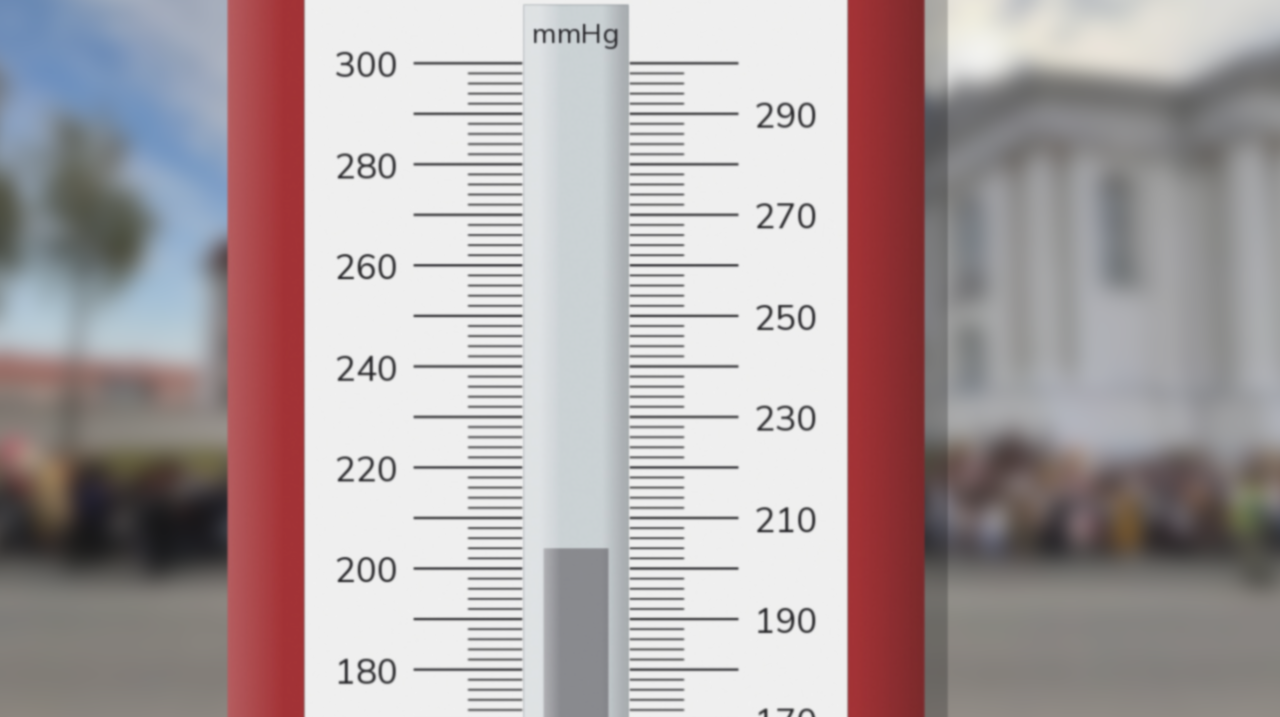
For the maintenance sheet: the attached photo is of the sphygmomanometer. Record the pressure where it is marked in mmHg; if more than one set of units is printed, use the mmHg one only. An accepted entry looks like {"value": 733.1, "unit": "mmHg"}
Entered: {"value": 204, "unit": "mmHg"}
